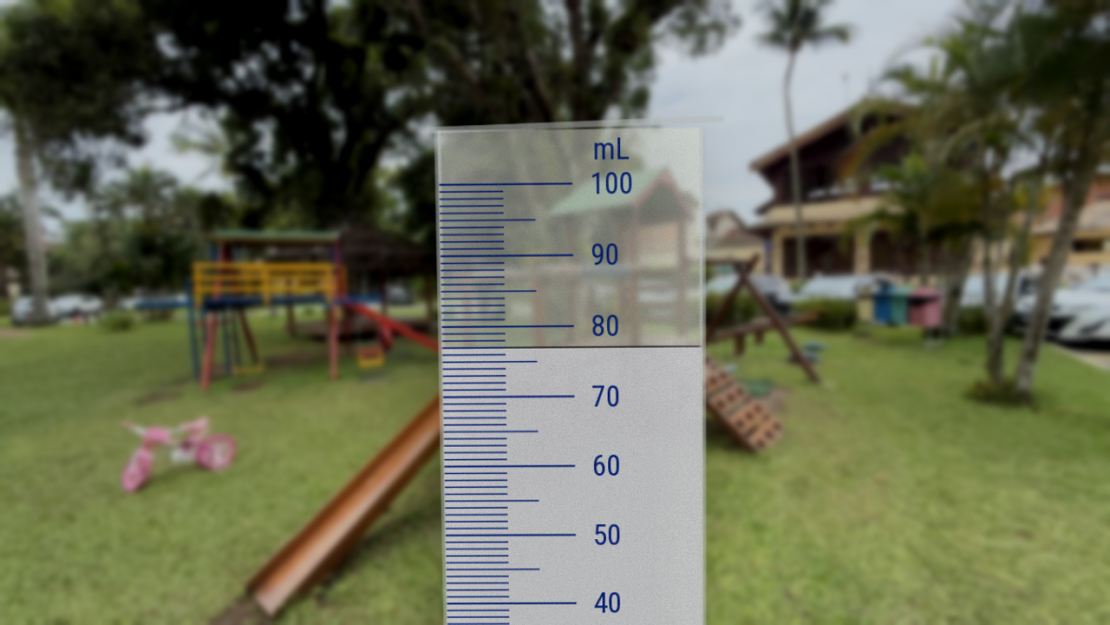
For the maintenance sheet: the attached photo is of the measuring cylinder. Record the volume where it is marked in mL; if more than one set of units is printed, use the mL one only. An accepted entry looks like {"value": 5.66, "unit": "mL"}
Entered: {"value": 77, "unit": "mL"}
